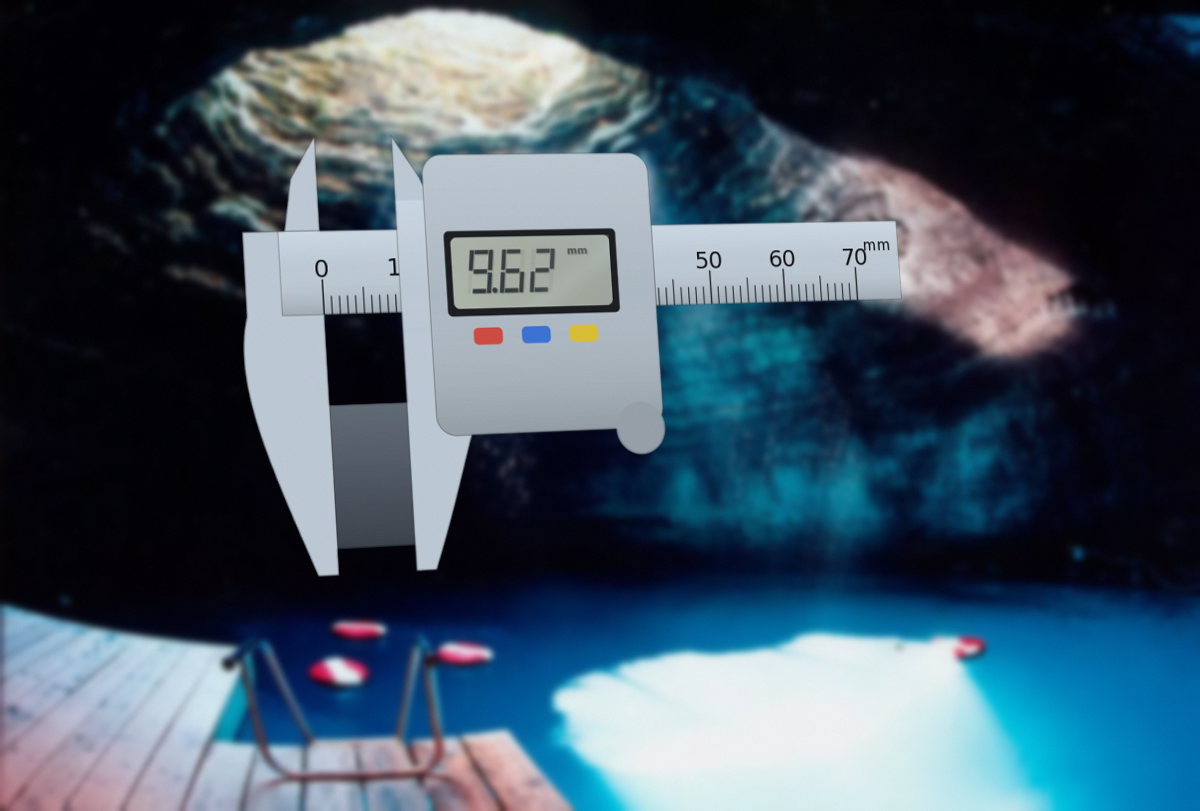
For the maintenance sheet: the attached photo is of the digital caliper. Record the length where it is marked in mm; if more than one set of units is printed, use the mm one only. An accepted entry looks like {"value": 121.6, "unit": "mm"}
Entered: {"value": 9.62, "unit": "mm"}
